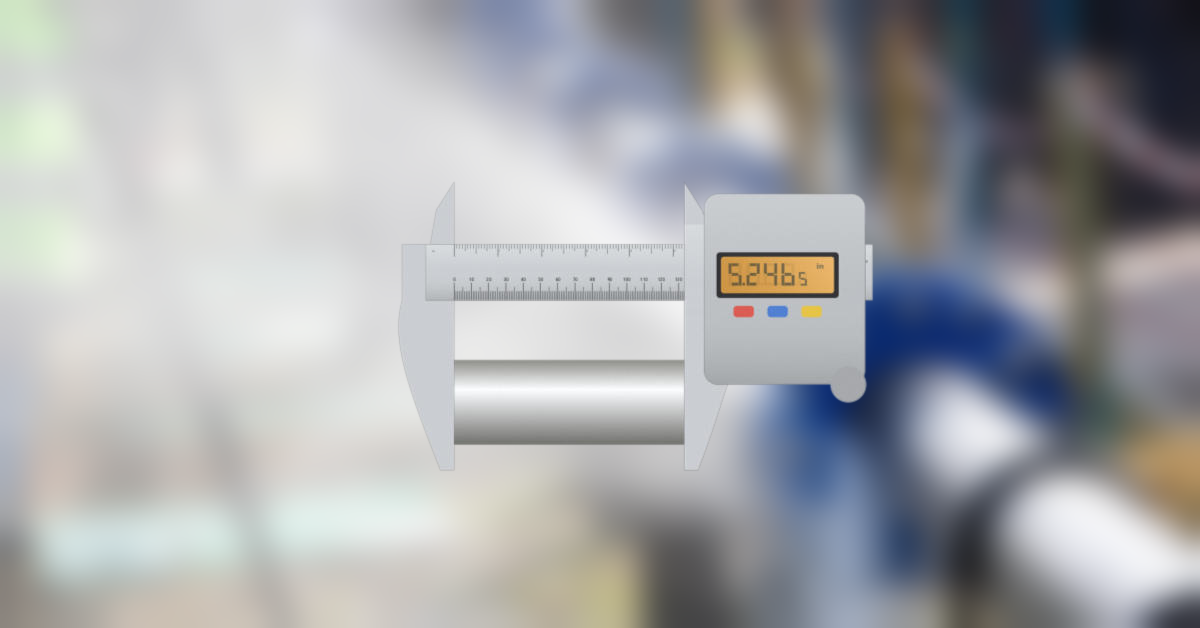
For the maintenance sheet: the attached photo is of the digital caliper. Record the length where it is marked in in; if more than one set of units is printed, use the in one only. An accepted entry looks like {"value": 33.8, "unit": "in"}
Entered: {"value": 5.2465, "unit": "in"}
